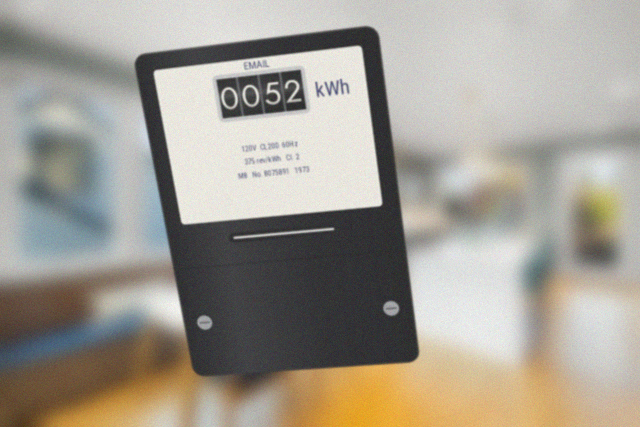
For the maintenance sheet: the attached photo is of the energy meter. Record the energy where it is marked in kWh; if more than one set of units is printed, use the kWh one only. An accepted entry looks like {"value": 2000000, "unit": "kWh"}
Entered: {"value": 52, "unit": "kWh"}
